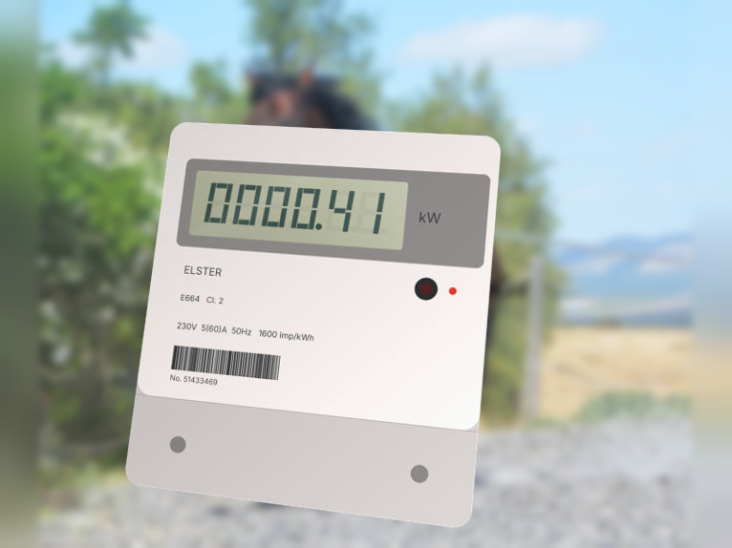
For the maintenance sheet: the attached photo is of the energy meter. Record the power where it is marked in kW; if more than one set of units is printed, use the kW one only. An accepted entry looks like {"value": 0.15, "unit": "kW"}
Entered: {"value": 0.41, "unit": "kW"}
